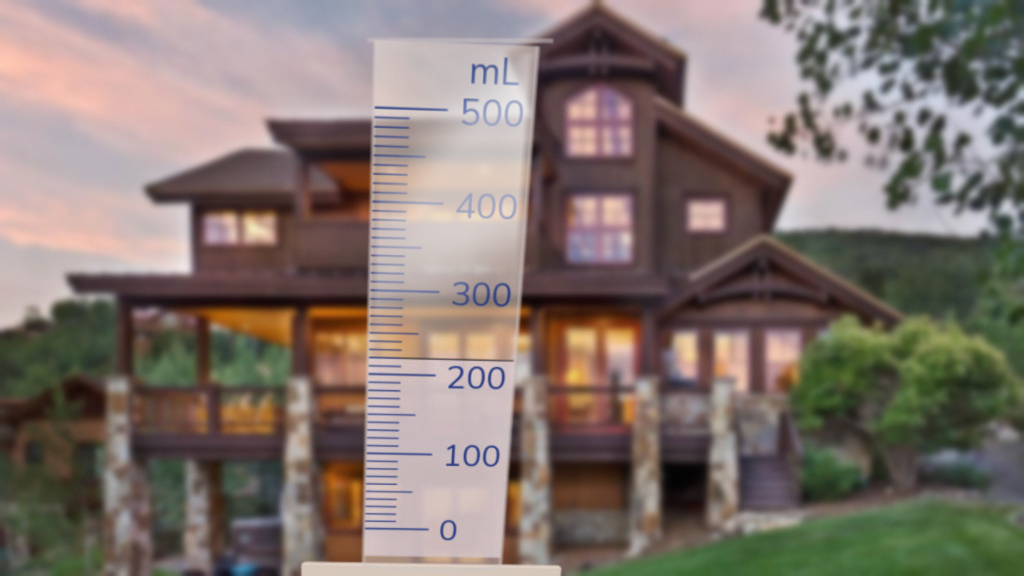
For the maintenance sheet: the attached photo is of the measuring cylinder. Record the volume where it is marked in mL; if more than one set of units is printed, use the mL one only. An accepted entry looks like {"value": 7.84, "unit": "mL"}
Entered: {"value": 220, "unit": "mL"}
